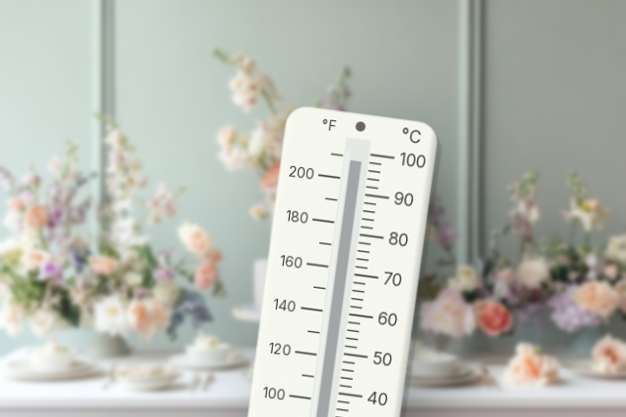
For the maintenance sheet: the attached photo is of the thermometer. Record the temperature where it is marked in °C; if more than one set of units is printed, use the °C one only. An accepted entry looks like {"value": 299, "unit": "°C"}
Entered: {"value": 98, "unit": "°C"}
